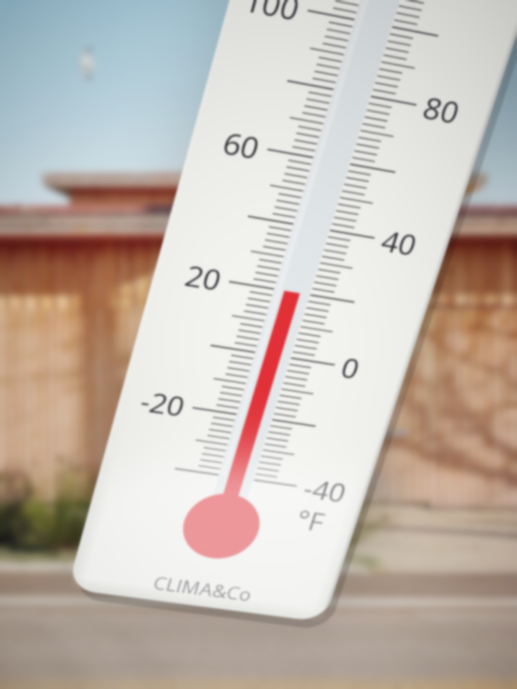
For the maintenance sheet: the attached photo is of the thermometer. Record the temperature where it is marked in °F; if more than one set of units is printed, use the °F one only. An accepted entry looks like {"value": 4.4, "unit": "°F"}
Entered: {"value": 20, "unit": "°F"}
